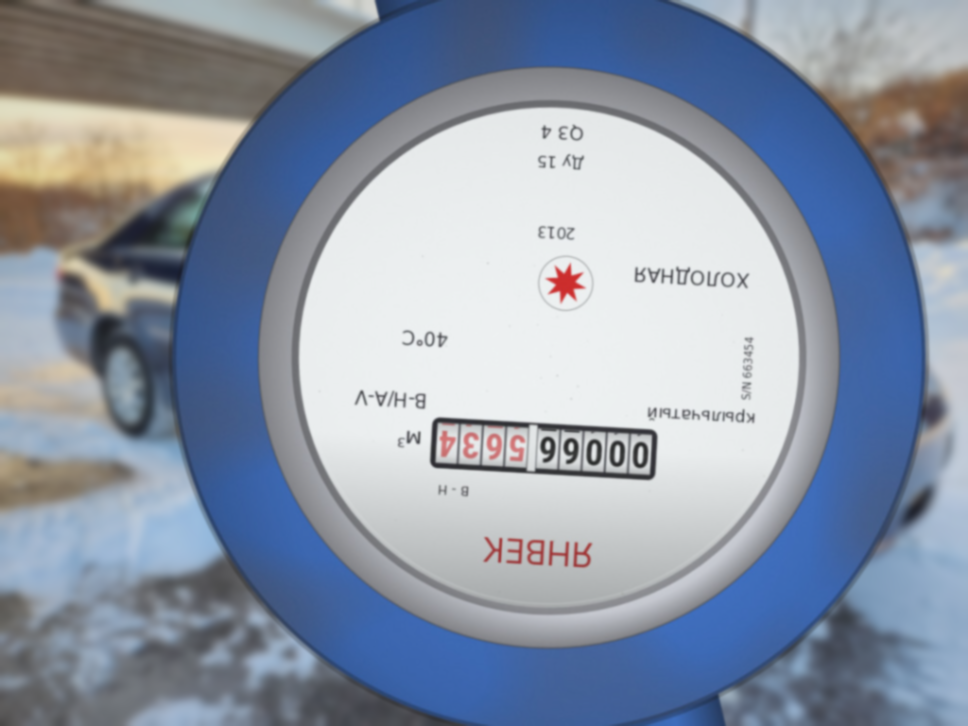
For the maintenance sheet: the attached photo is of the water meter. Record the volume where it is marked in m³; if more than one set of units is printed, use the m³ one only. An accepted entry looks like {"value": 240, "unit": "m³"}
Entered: {"value": 66.5634, "unit": "m³"}
